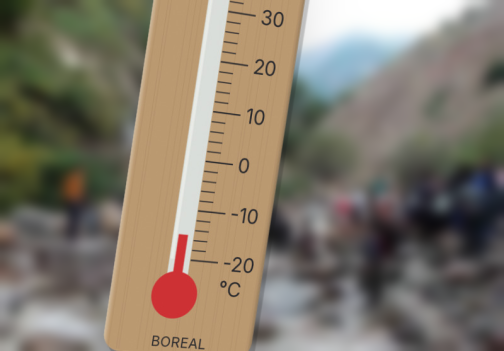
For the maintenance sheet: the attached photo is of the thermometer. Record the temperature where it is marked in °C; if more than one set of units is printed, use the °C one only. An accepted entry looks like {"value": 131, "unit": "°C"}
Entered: {"value": -15, "unit": "°C"}
